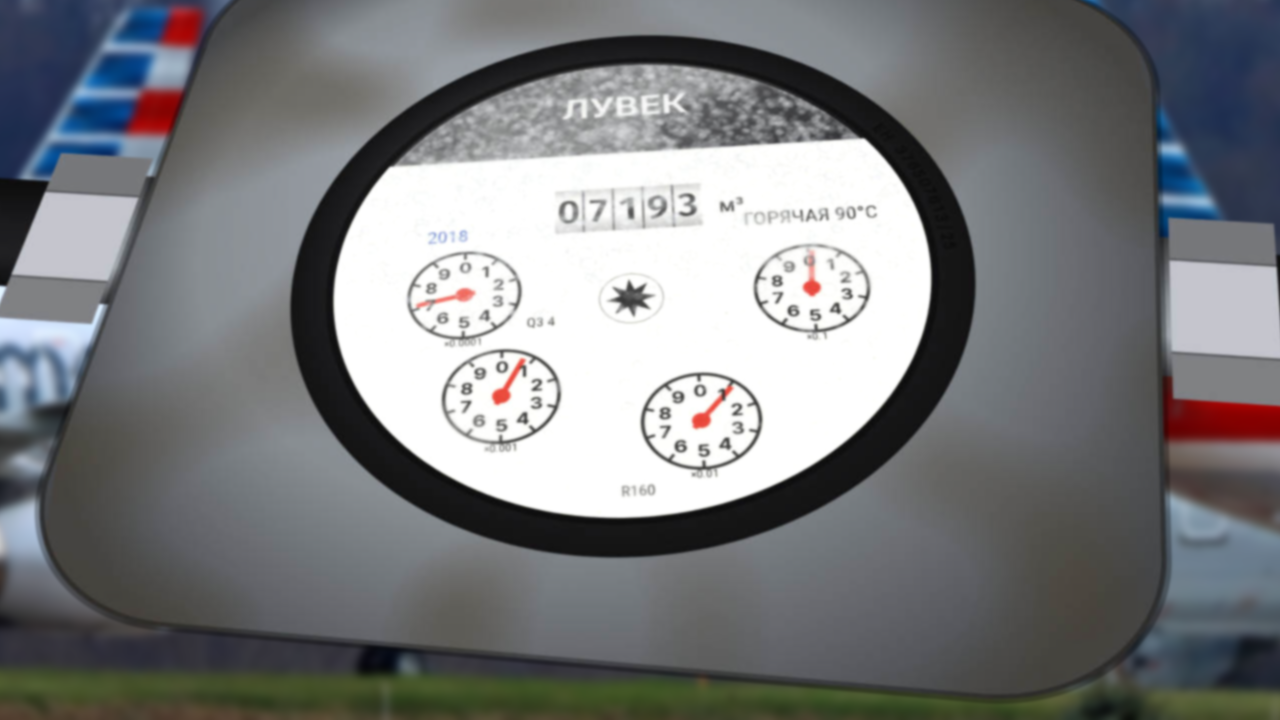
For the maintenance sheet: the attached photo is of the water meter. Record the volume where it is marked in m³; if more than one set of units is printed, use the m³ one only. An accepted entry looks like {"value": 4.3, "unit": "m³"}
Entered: {"value": 7193.0107, "unit": "m³"}
